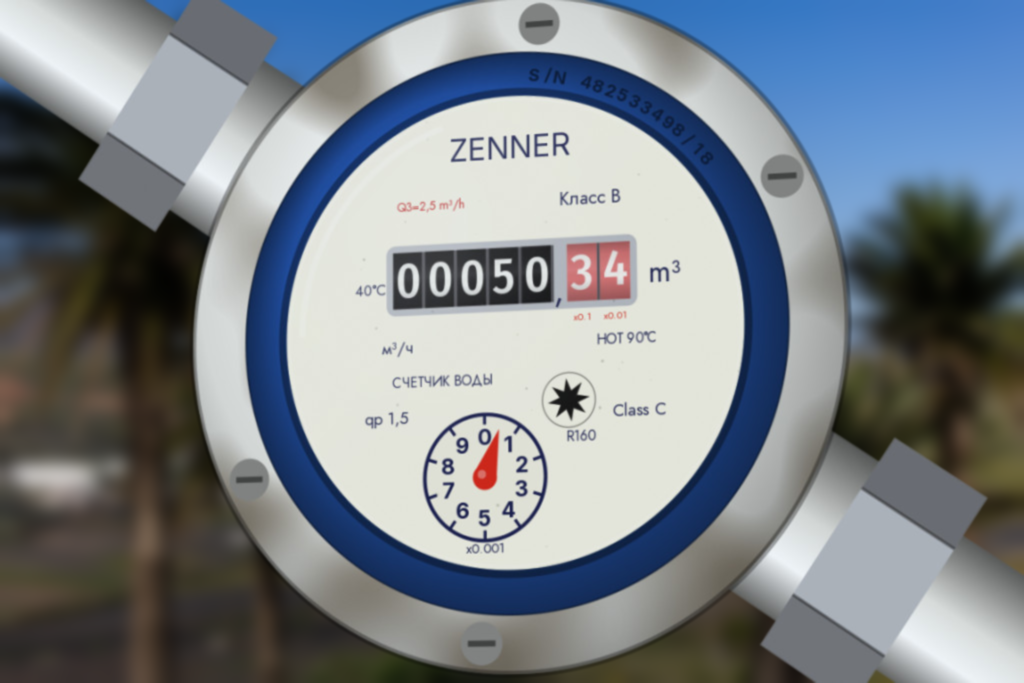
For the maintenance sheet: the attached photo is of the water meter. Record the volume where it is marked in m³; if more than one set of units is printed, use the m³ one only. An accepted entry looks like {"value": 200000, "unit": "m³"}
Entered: {"value": 50.340, "unit": "m³"}
